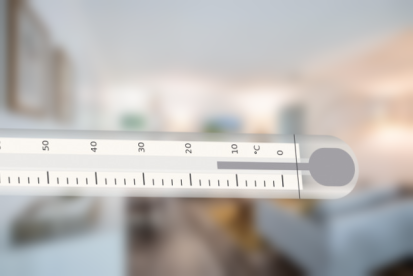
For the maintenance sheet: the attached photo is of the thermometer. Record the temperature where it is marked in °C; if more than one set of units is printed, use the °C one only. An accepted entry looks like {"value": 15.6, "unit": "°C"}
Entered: {"value": 14, "unit": "°C"}
